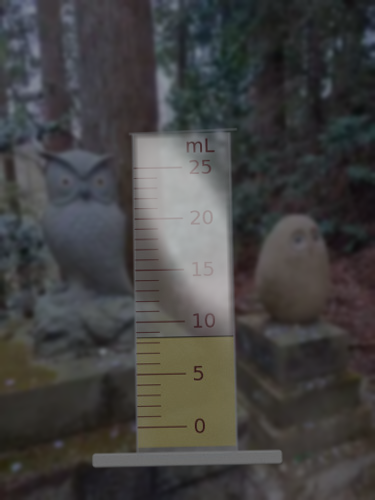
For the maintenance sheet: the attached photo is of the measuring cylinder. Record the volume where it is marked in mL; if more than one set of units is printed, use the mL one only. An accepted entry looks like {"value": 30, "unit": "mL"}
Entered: {"value": 8.5, "unit": "mL"}
